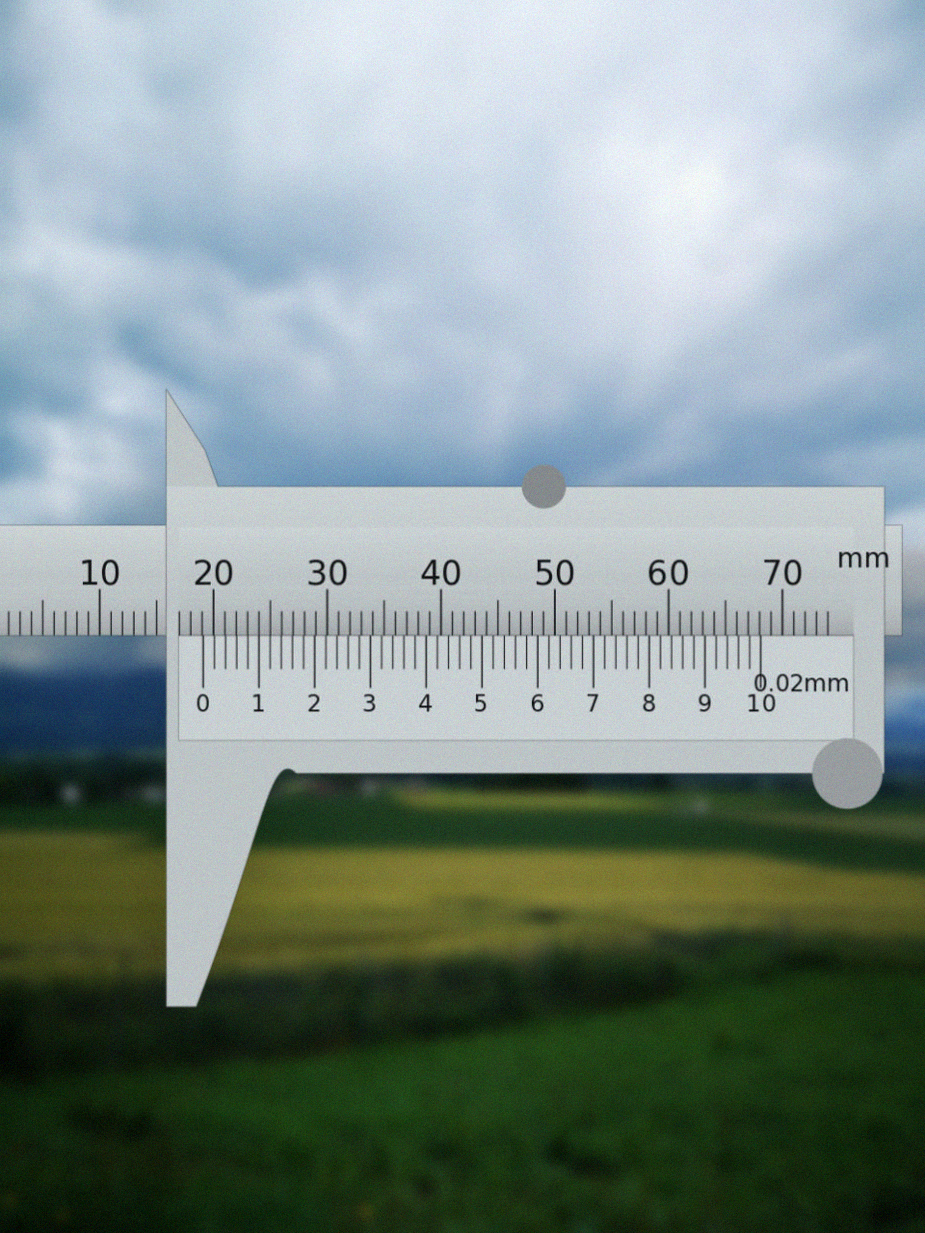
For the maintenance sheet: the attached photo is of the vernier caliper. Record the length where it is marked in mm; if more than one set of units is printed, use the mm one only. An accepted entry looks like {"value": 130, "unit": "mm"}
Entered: {"value": 19.1, "unit": "mm"}
